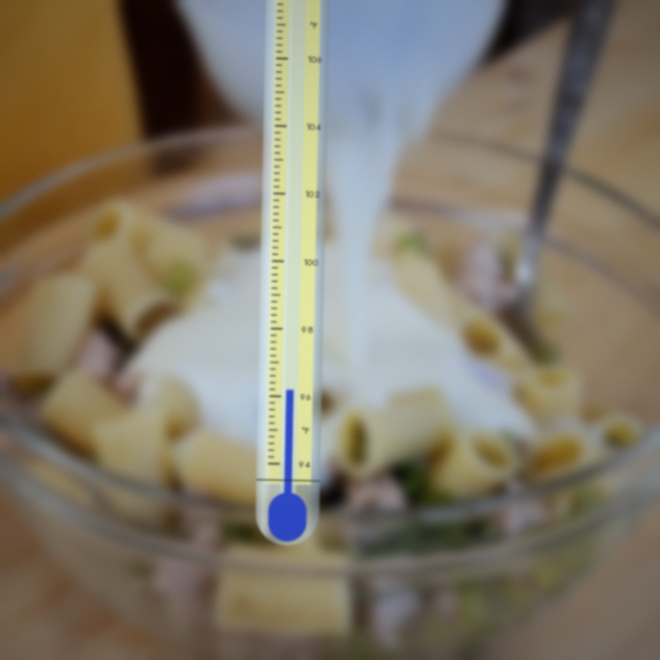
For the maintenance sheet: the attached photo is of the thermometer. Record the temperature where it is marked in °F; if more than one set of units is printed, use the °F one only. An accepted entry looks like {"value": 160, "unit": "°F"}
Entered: {"value": 96.2, "unit": "°F"}
